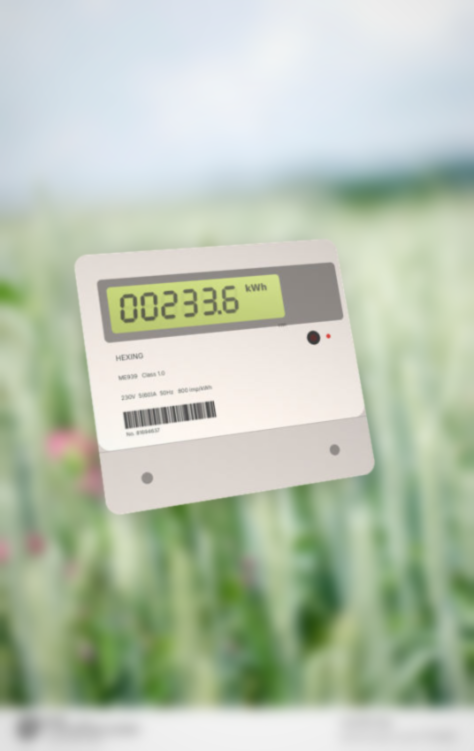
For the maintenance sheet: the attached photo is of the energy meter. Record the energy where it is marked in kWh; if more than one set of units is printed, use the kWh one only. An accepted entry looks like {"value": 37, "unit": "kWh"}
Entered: {"value": 233.6, "unit": "kWh"}
